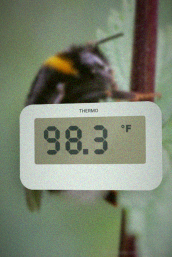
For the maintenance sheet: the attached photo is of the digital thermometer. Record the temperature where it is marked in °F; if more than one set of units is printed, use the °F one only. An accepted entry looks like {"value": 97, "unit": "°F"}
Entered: {"value": 98.3, "unit": "°F"}
